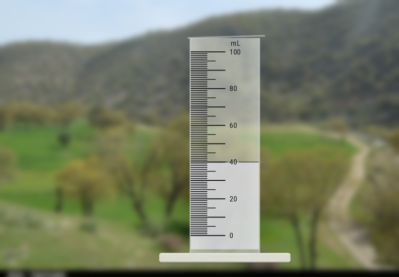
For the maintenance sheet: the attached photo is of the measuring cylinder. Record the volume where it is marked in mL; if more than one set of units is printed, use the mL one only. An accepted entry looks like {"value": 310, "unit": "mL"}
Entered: {"value": 40, "unit": "mL"}
